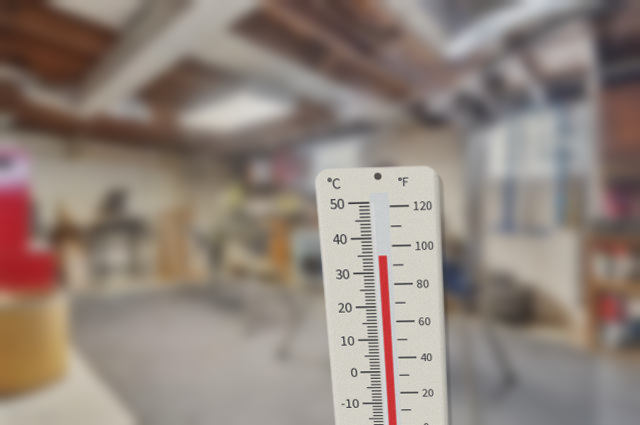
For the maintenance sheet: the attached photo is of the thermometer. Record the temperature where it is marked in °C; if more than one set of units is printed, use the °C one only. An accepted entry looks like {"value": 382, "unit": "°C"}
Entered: {"value": 35, "unit": "°C"}
